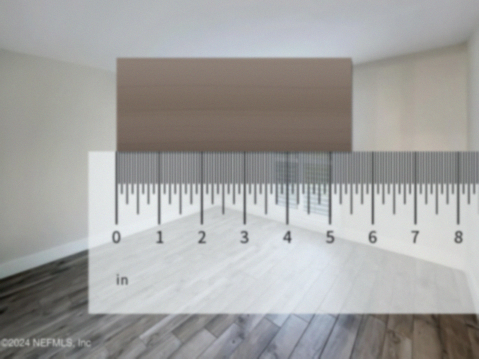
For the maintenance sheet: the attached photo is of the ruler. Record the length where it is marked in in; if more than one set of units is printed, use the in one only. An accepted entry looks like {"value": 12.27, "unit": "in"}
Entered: {"value": 5.5, "unit": "in"}
